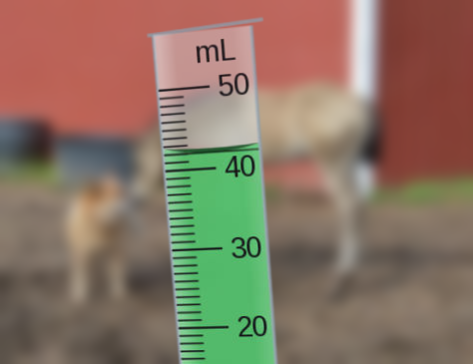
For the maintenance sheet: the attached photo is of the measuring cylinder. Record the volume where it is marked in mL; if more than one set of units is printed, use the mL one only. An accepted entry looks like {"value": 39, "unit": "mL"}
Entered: {"value": 42, "unit": "mL"}
